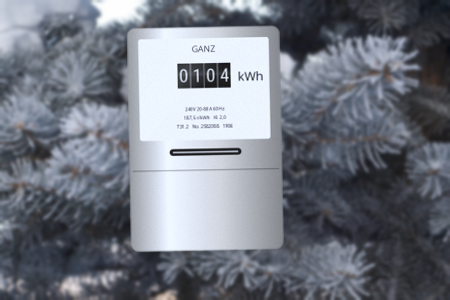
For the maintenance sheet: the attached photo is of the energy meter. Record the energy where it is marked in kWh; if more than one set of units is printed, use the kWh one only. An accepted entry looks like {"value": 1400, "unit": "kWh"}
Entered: {"value": 104, "unit": "kWh"}
